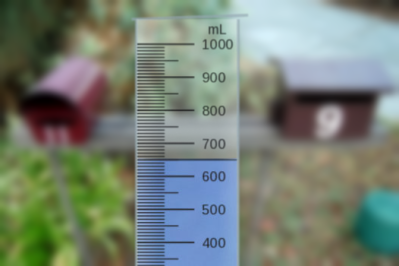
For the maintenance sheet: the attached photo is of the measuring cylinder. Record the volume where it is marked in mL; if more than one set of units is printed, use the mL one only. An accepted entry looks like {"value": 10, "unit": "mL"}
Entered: {"value": 650, "unit": "mL"}
